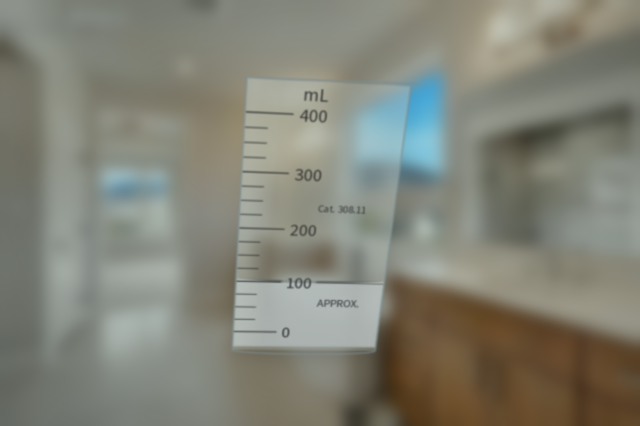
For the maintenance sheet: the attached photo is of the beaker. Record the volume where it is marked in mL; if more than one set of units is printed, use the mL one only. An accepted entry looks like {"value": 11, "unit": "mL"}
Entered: {"value": 100, "unit": "mL"}
